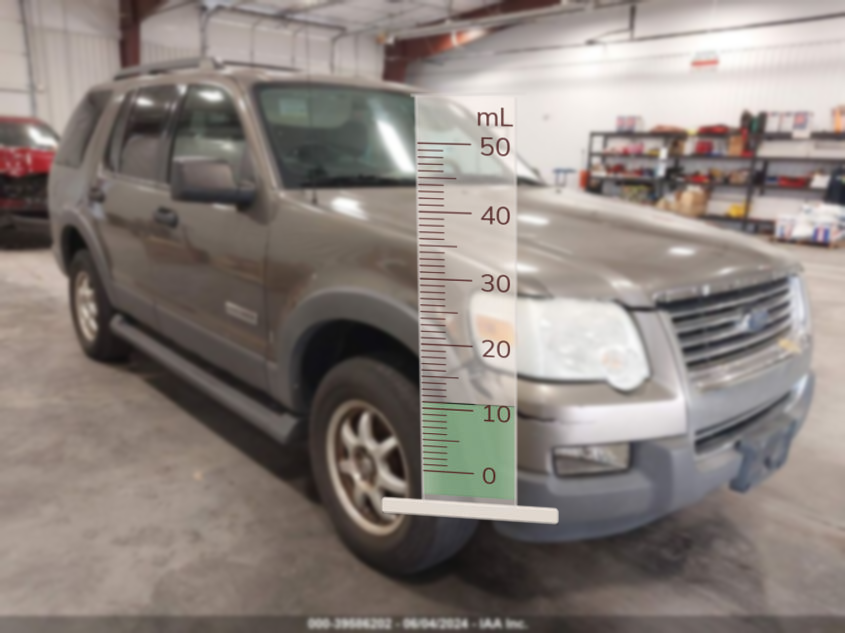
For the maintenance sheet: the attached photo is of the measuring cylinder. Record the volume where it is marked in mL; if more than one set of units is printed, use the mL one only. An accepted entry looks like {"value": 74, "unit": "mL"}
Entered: {"value": 11, "unit": "mL"}
